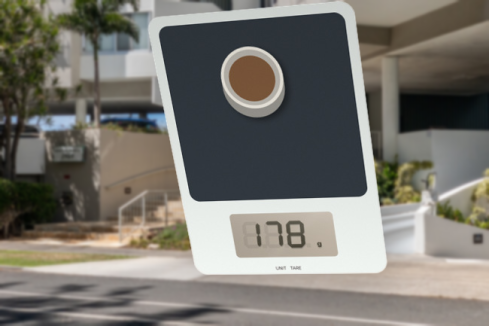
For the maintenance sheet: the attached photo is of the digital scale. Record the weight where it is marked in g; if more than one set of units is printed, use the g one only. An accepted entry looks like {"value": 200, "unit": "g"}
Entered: {"value": 178, "unit": "g"}
